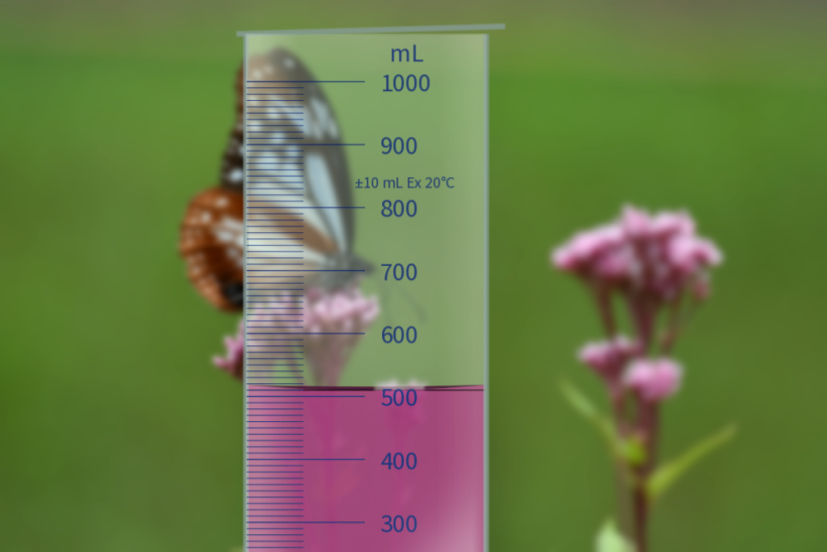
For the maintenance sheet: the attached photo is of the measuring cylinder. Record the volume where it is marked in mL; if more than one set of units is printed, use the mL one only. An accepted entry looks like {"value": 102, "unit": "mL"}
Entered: {"value": 510, "unit": "mL"}
